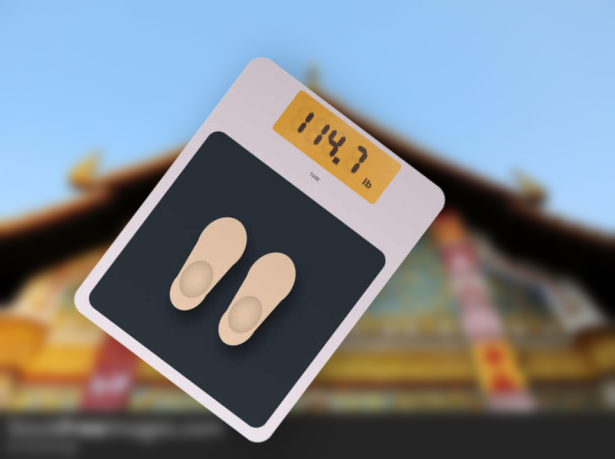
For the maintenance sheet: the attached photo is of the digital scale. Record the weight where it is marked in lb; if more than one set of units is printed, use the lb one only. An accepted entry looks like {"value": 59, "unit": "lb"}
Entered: {"value": 114.7, "unit": "lb"}
